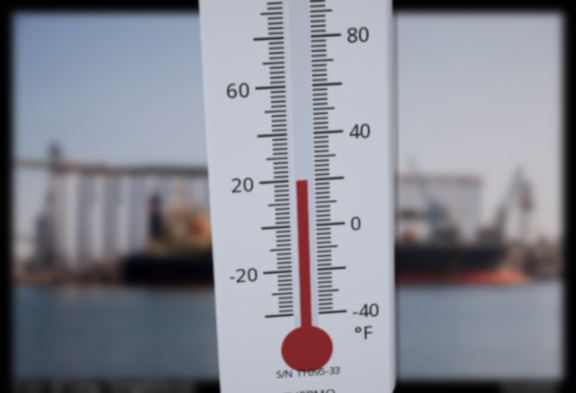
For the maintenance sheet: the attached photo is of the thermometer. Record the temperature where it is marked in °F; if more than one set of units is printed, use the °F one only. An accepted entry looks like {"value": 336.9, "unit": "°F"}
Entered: {"value": 20, "unit": "°F"}
